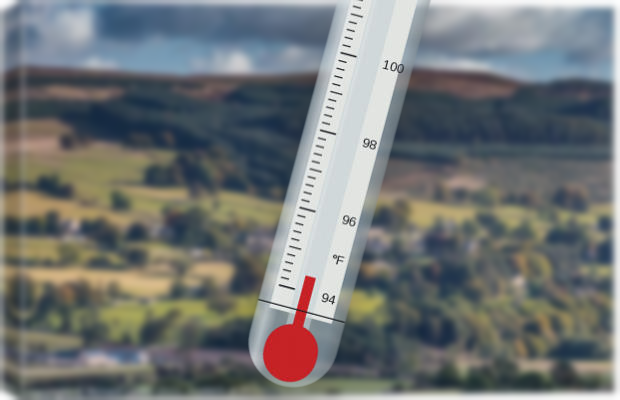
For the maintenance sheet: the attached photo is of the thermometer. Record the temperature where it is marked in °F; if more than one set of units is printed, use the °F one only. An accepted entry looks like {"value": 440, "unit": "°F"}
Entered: {"value": 94.4, "unit": "°F"}
